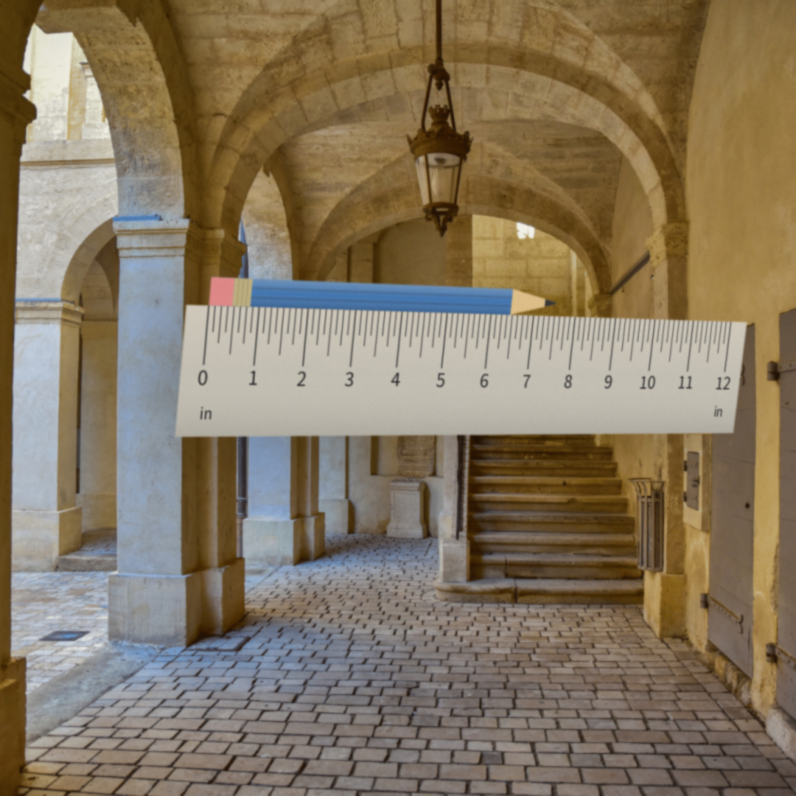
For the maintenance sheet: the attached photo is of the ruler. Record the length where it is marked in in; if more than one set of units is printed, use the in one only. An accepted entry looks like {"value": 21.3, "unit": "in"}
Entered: {"value": 7.5, "unit": "in"}
